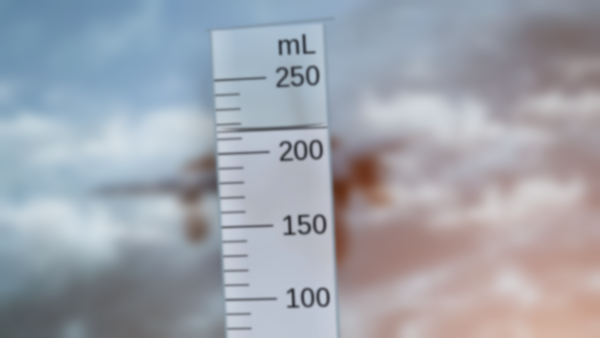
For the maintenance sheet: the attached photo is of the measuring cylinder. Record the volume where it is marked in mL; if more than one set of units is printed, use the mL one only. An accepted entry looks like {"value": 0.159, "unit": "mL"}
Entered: {"value": 215, "unit": "mL"}
